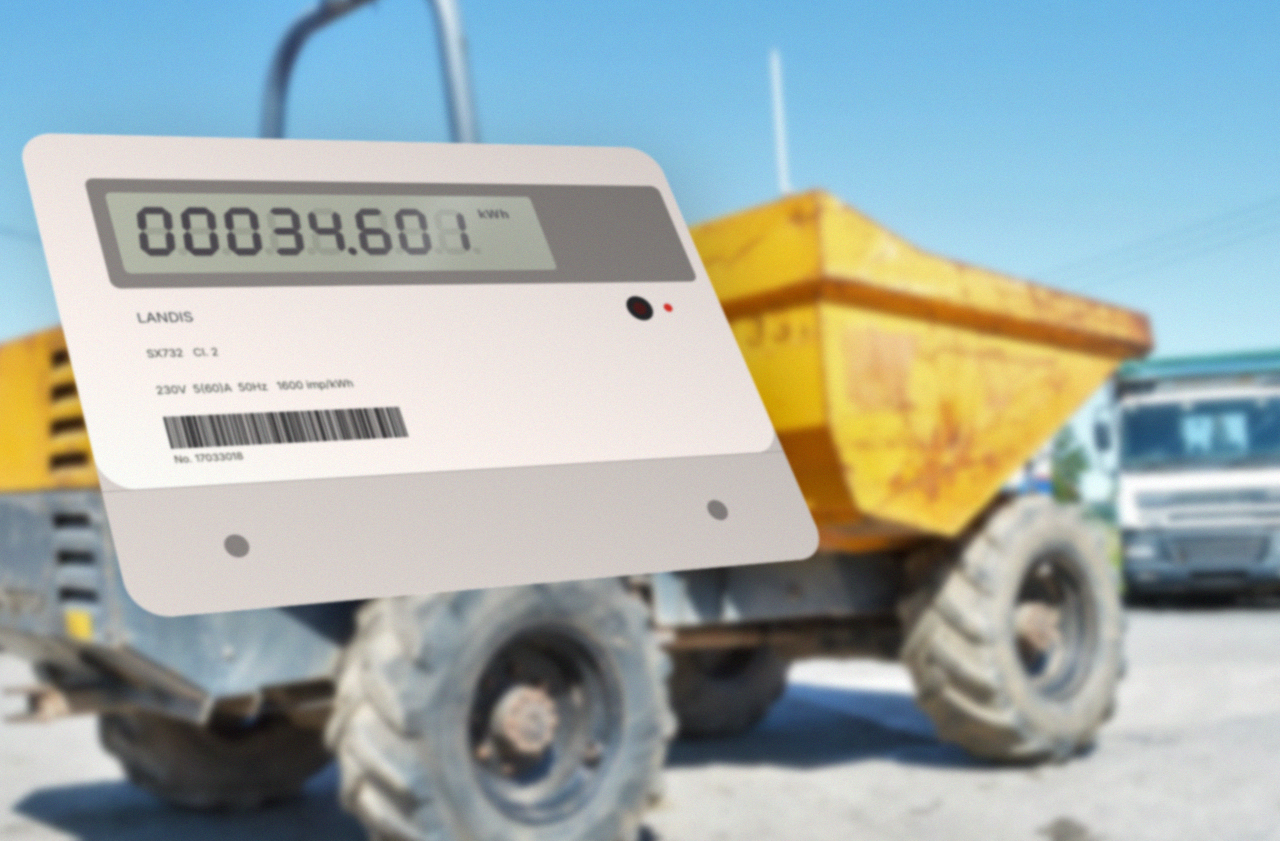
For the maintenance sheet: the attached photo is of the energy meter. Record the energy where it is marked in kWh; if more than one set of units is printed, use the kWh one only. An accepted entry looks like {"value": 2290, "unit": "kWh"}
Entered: {"value": 34.601, "unit": "kWh"}
